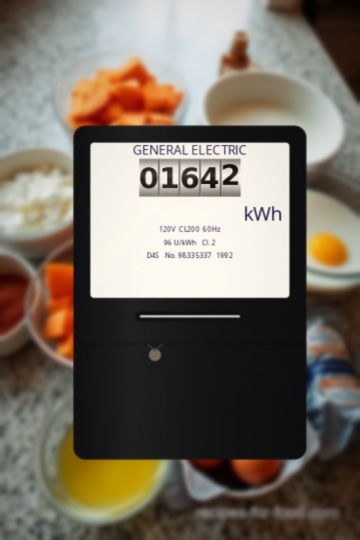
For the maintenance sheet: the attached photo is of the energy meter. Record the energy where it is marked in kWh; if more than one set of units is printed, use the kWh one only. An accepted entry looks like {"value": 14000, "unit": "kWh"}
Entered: {"value": 1642, "unit": "kWh"}
